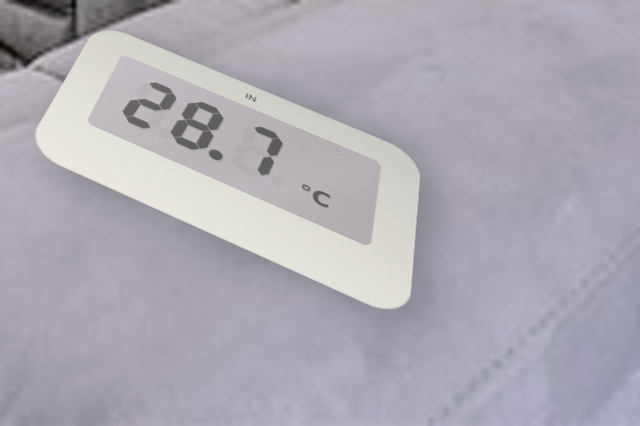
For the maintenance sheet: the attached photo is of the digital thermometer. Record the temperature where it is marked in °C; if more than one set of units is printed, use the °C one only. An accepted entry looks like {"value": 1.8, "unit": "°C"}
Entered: {"value": 28.7, "unit": "°C"}
